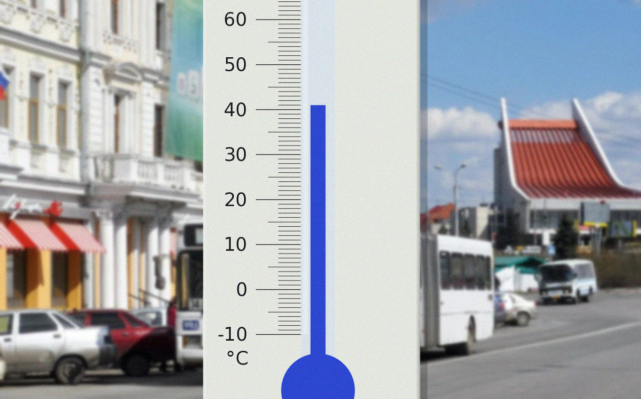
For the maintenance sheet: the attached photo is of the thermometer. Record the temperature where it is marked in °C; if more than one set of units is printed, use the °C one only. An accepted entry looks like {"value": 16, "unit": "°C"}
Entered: {"value": 41, "unit": "°C"}
